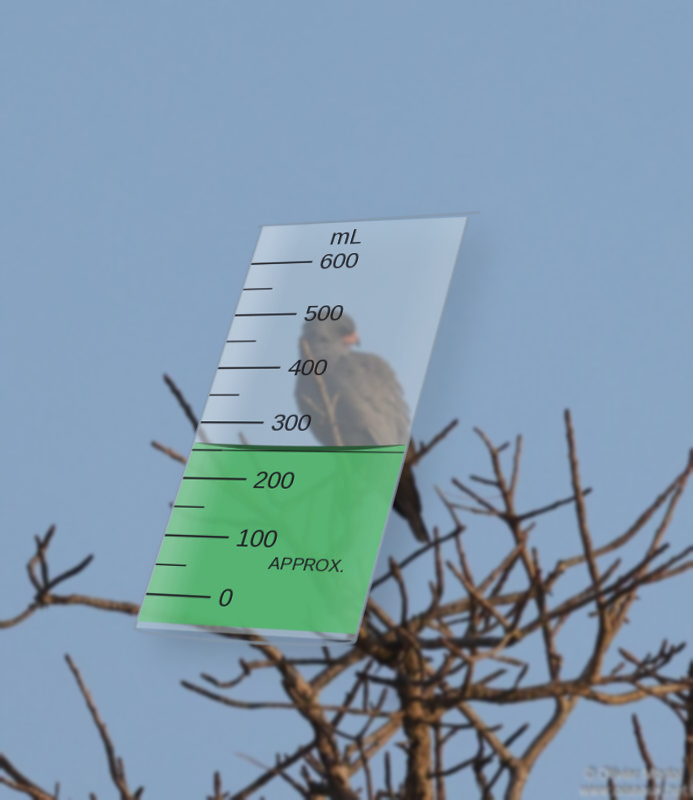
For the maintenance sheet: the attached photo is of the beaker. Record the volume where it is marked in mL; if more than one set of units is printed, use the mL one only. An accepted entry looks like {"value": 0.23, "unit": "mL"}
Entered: {"value": 250, "unit": "mL"}
